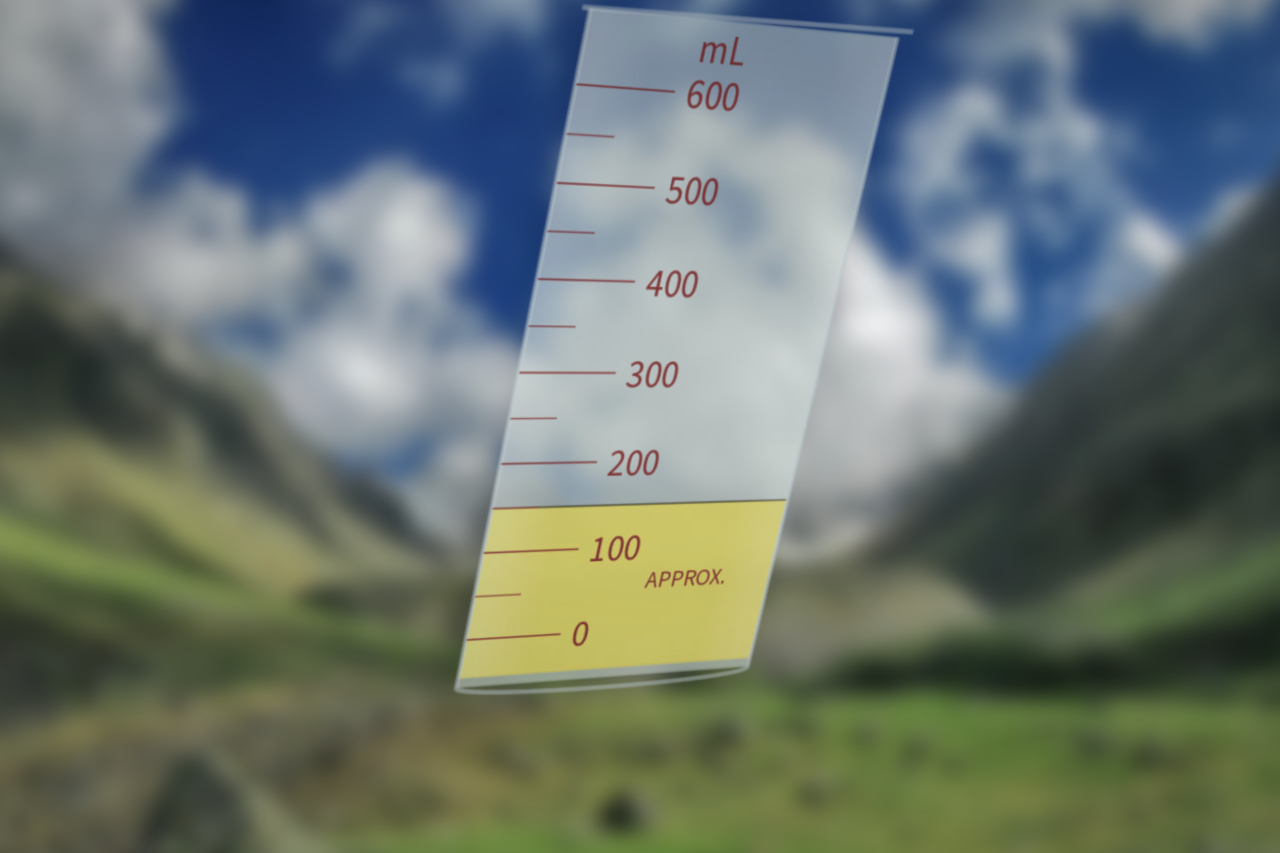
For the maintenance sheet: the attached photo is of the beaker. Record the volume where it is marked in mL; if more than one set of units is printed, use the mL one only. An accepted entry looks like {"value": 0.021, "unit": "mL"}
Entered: {"value": 150, "unit": "mL"}
